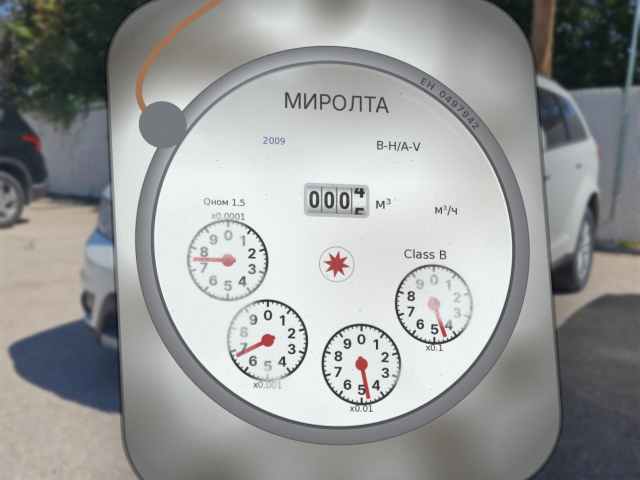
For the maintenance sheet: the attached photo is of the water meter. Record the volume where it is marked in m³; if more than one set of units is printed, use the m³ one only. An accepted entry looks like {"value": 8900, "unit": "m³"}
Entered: {"value": 4.4467, "unit": "m³"}
